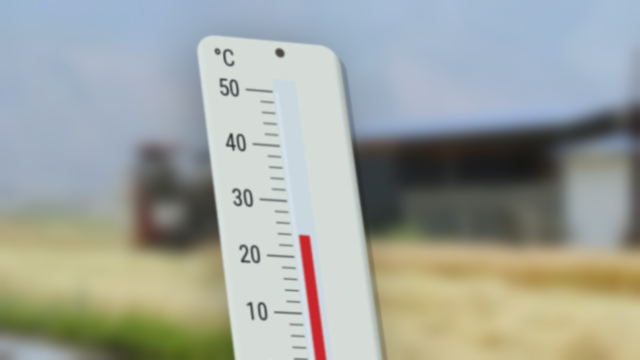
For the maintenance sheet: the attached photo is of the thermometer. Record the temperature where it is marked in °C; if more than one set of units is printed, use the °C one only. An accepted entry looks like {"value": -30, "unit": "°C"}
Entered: {"value": 24, "unit": "°C"}
